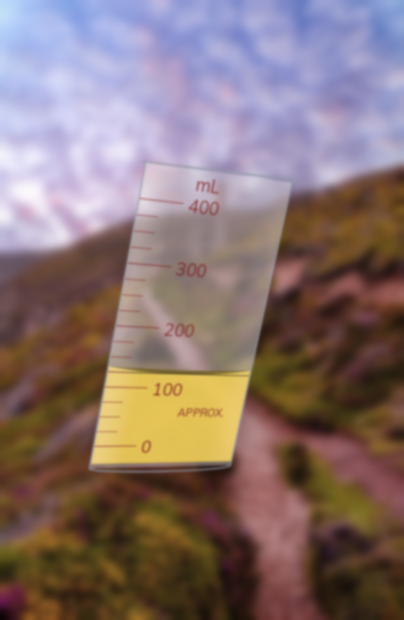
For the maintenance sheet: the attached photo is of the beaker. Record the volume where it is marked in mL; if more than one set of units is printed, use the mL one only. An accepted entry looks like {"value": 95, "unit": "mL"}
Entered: {"value": 125, "unit": "mL"}
